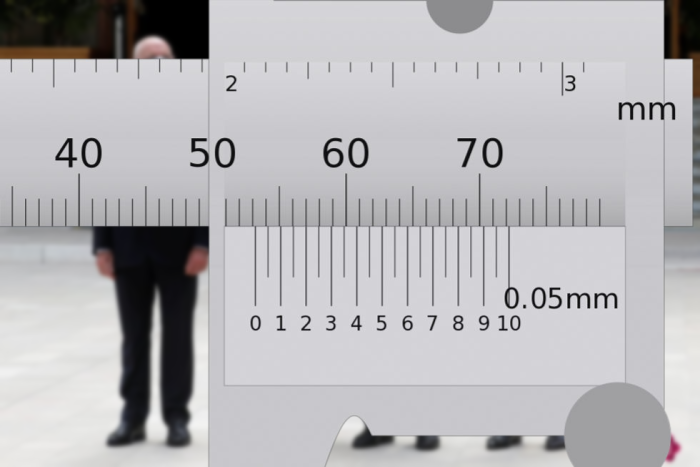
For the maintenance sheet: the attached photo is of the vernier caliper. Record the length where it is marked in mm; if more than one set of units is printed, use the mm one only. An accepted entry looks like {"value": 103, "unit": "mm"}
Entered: {"value": 53.2, "unit": "mm"}
